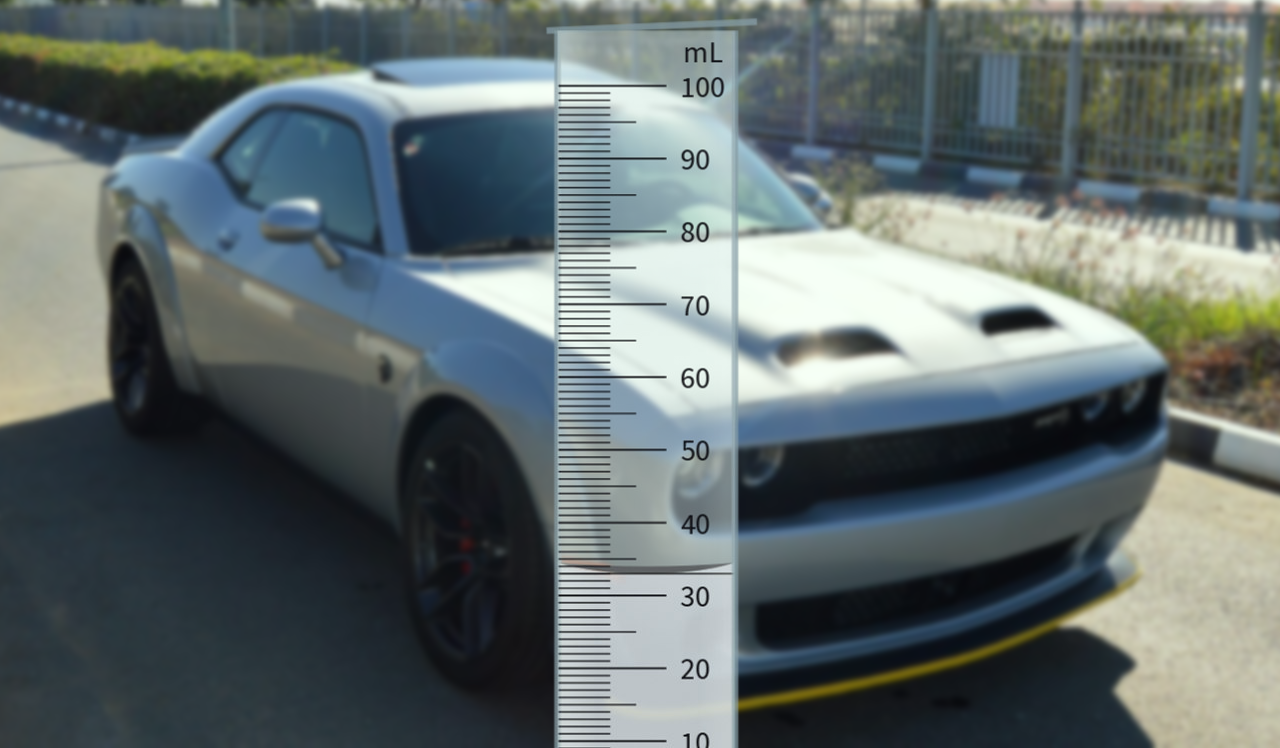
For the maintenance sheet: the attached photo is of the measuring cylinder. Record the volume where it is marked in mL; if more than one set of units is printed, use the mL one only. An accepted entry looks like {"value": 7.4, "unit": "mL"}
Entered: {"value": 33, "unit": "mL"}
